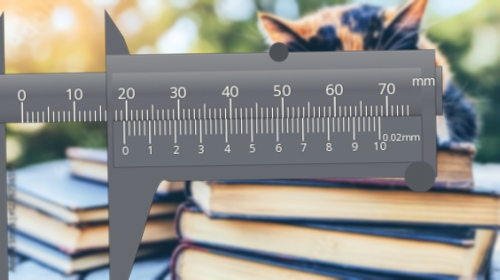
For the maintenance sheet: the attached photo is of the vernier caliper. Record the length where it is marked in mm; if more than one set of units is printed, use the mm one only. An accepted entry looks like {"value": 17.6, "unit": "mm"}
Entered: {"value": 19.5, "unit": "mm"}
